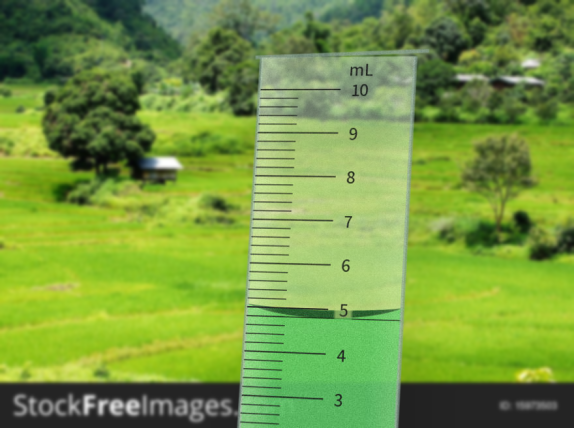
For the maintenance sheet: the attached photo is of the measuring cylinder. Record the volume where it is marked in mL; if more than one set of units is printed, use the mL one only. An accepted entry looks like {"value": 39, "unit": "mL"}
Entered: {"value": 4.8, "unit": "mL"}
